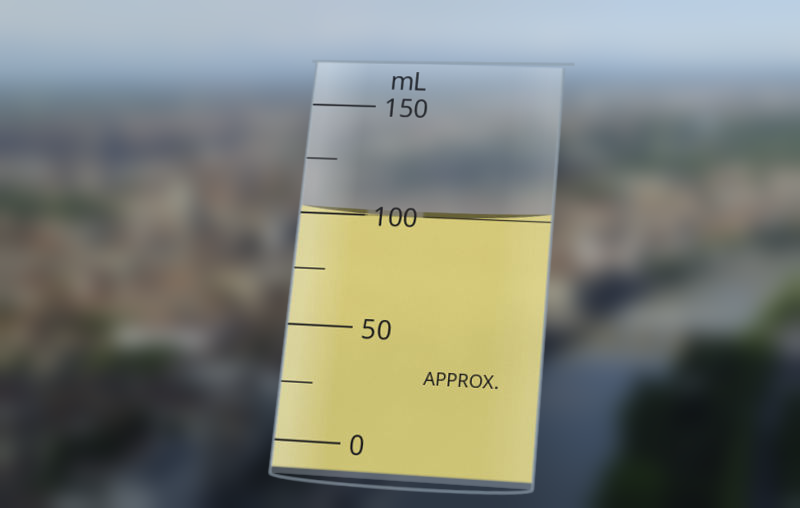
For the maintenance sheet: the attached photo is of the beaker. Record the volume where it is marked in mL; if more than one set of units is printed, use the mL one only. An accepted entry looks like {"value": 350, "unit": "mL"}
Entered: {"value": 100, "unit": "mL"}
